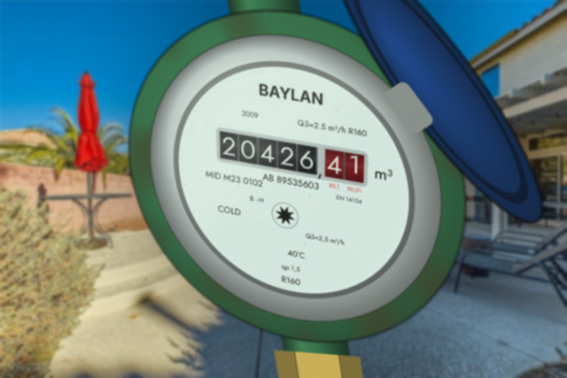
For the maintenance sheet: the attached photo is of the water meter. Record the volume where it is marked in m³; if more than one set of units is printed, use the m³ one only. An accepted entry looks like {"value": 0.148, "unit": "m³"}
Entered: {"value": 20426.41, "unit": "m³"}
